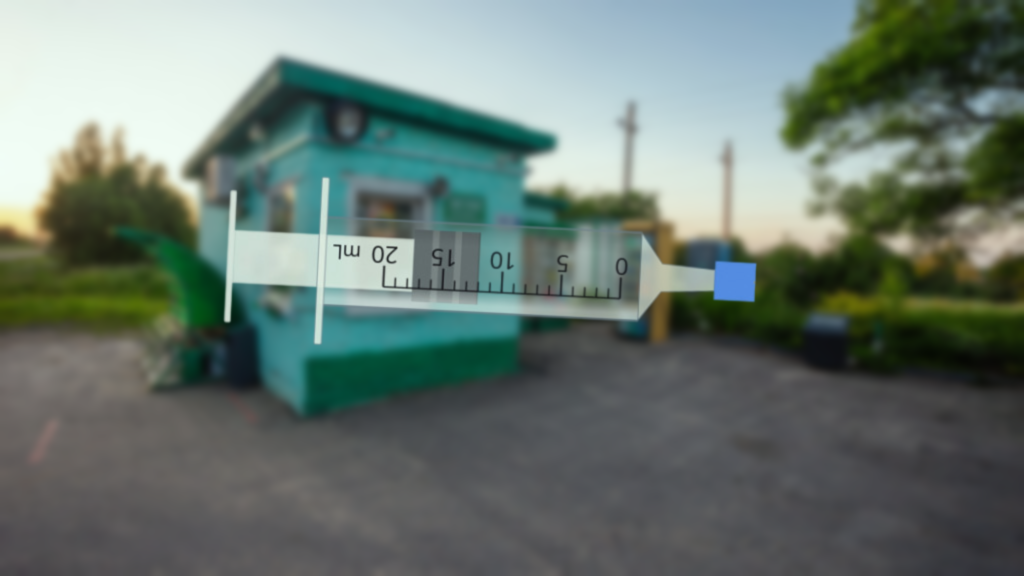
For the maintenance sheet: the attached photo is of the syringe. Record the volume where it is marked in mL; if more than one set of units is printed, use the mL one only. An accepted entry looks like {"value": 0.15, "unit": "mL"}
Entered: {"value": 12, "unit": "mL"}
